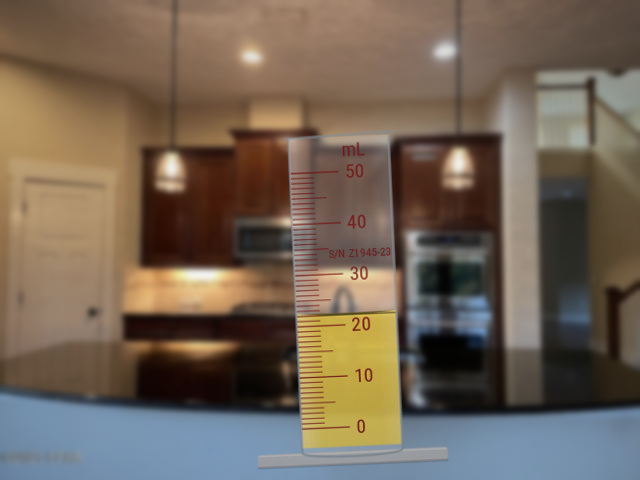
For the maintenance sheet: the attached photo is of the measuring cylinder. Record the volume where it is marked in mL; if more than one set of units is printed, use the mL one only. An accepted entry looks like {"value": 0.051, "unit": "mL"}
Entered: {"value": 22, "unit": "mL"}
